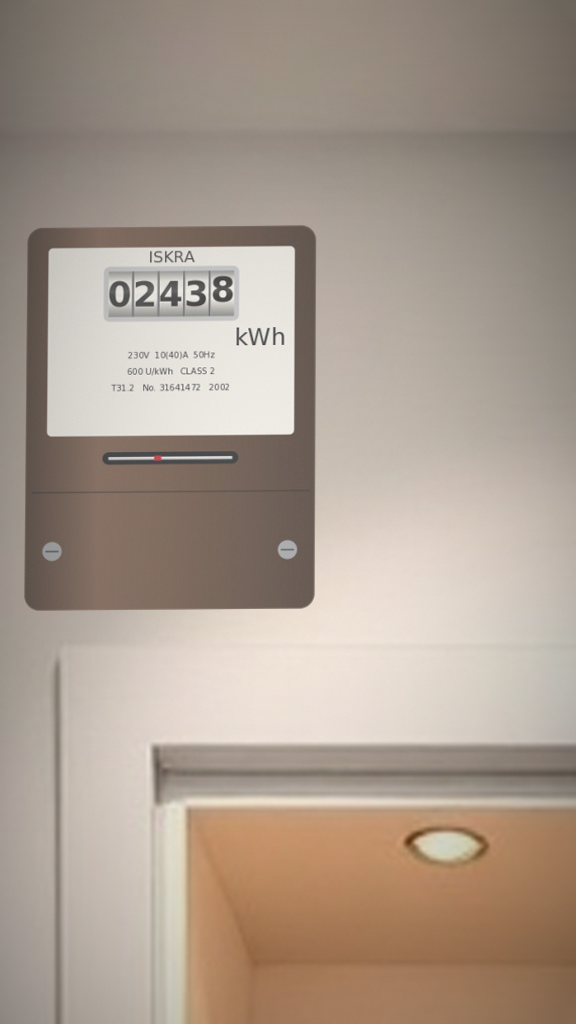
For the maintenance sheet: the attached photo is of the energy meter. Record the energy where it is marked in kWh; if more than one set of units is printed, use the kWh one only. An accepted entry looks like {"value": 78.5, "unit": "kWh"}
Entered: {"value": 2438, "unit": "kWh"}
